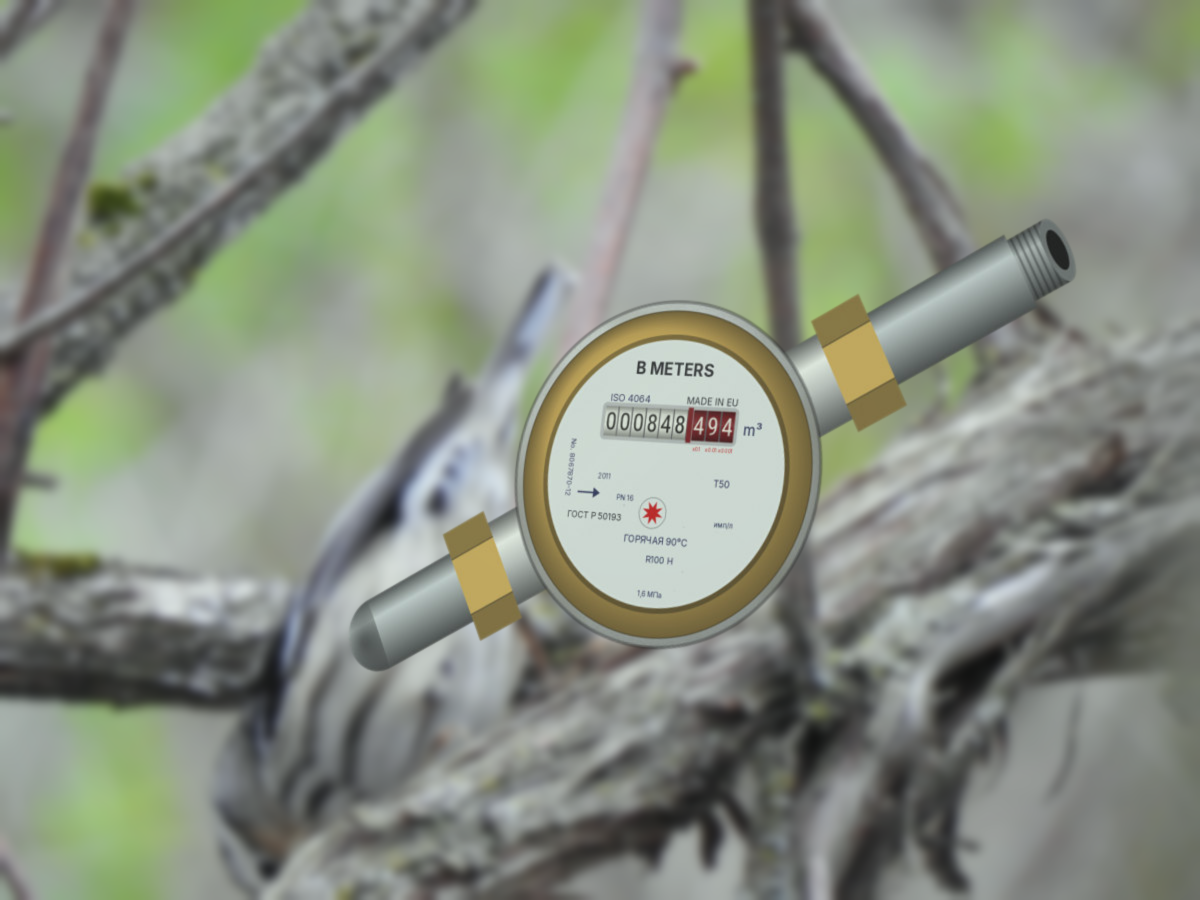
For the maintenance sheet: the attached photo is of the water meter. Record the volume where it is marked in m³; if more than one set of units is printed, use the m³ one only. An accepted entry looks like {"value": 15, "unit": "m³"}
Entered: {"value": 848.494, "unit": "m³"}
